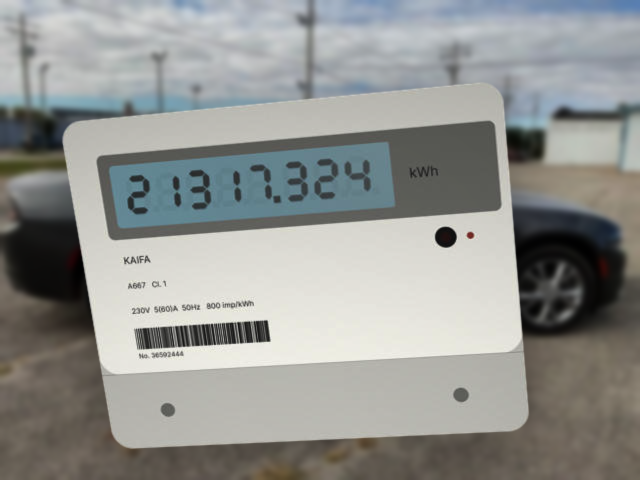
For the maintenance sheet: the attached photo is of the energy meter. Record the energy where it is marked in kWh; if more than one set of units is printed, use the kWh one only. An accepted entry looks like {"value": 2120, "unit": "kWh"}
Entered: {"value": 21317.324, "unit": "kWh"}
